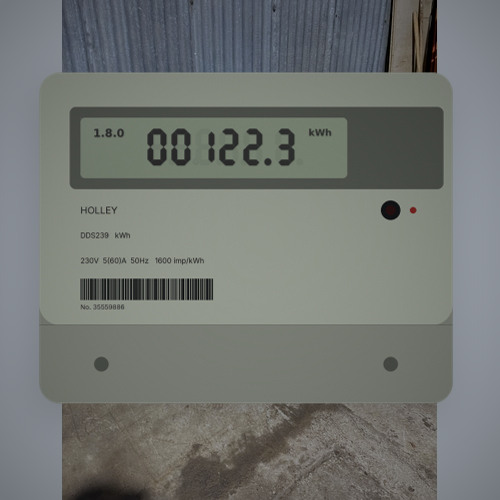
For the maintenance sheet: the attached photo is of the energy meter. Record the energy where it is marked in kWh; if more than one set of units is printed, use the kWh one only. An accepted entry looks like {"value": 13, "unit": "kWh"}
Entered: {"value": 122.3, "unit": "kWh"}
